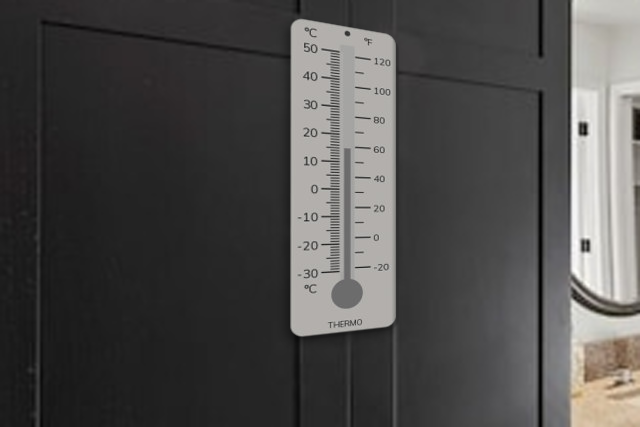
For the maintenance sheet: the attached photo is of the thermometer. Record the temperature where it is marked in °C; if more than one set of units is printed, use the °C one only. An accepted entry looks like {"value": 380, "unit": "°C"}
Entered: {"value": 15, "unit": "°C"}
